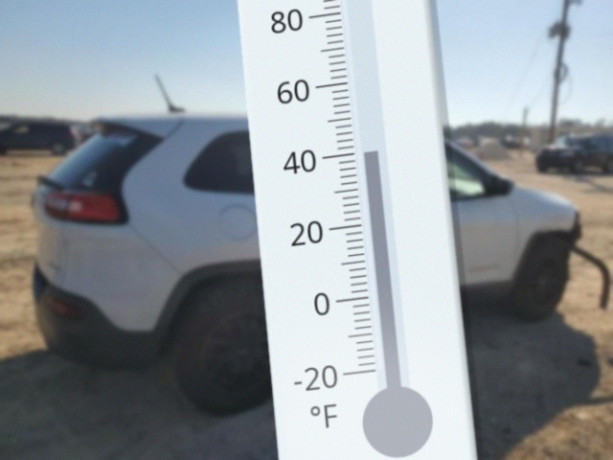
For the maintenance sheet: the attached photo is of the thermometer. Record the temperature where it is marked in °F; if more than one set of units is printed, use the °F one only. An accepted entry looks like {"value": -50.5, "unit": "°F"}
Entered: {"value": 40, "unit": "°F"}
